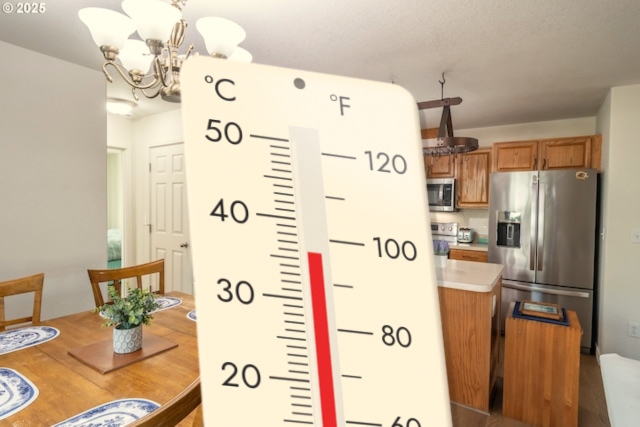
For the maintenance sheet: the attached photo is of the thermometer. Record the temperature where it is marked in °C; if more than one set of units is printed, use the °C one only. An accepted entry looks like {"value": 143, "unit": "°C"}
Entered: {"value": 36, "unit": "°C"}
